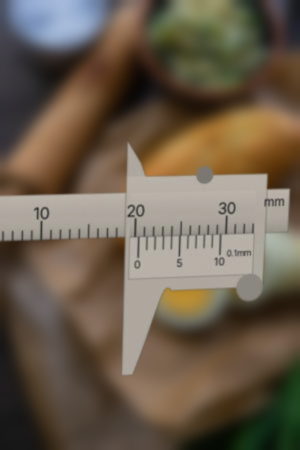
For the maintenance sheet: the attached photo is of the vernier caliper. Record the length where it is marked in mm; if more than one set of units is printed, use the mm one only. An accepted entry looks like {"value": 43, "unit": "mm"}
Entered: {"value": 20.4, "unit": "mm"}
